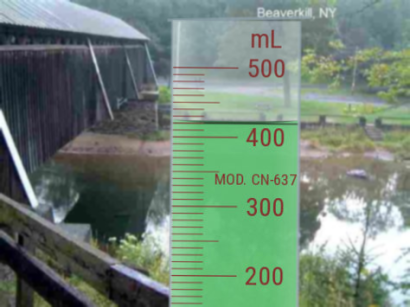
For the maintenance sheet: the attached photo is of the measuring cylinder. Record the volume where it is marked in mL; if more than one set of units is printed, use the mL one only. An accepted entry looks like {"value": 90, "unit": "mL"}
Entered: {"value": 420, "unit": "mL"}
